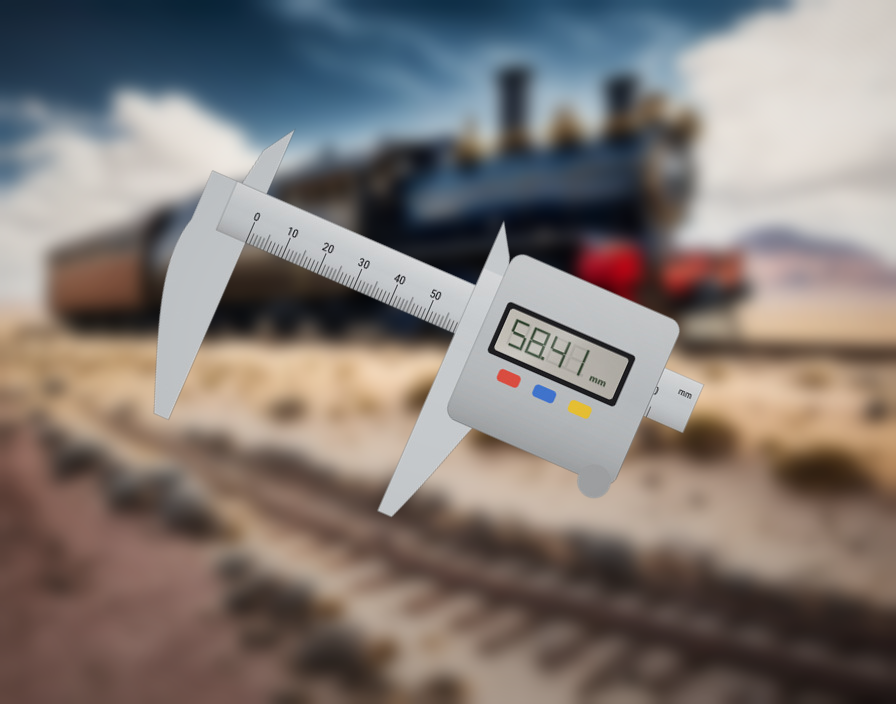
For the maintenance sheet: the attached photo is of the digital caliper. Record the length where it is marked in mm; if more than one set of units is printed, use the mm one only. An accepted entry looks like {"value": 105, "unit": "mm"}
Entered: {"value": 58.41, "unit": "mm"}
